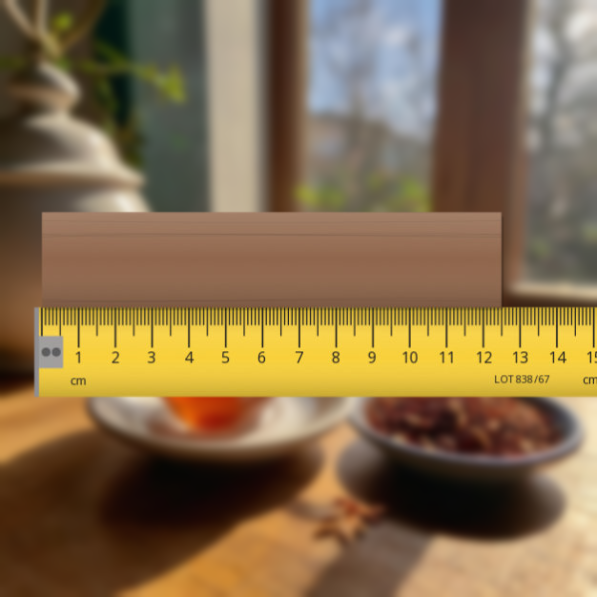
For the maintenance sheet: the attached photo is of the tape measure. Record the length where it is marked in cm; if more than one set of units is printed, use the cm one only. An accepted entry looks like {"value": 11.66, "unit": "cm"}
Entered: {"value": 12.5, "unit": "cm"}
